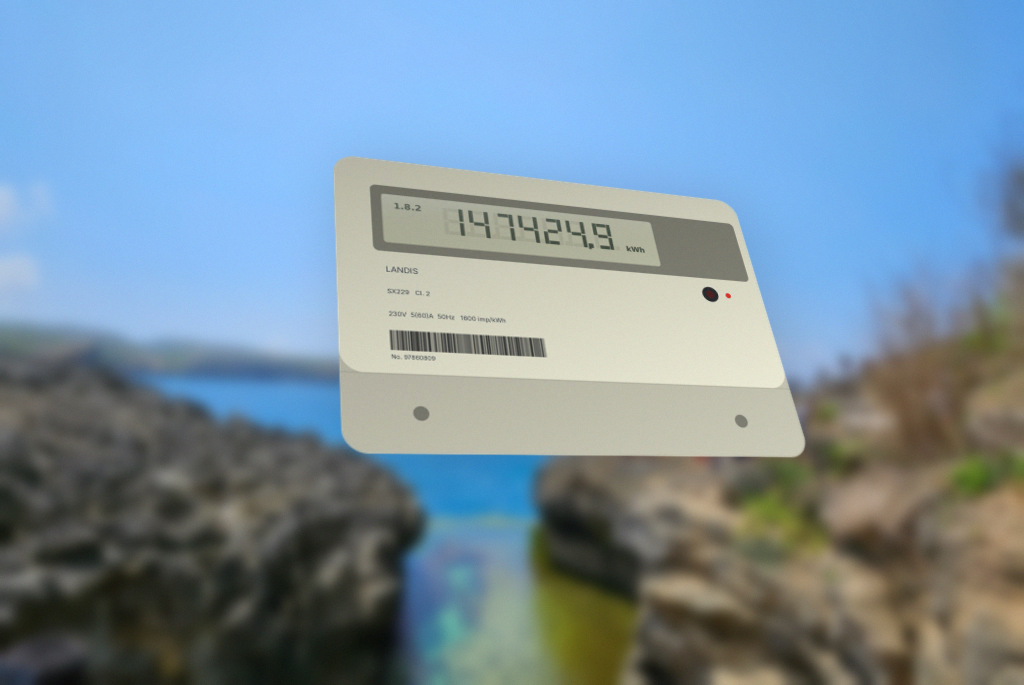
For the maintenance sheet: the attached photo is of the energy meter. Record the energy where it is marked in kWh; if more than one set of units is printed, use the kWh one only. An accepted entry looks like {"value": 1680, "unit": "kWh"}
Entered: {"value": 147424.9, "unit": "kWh"}
